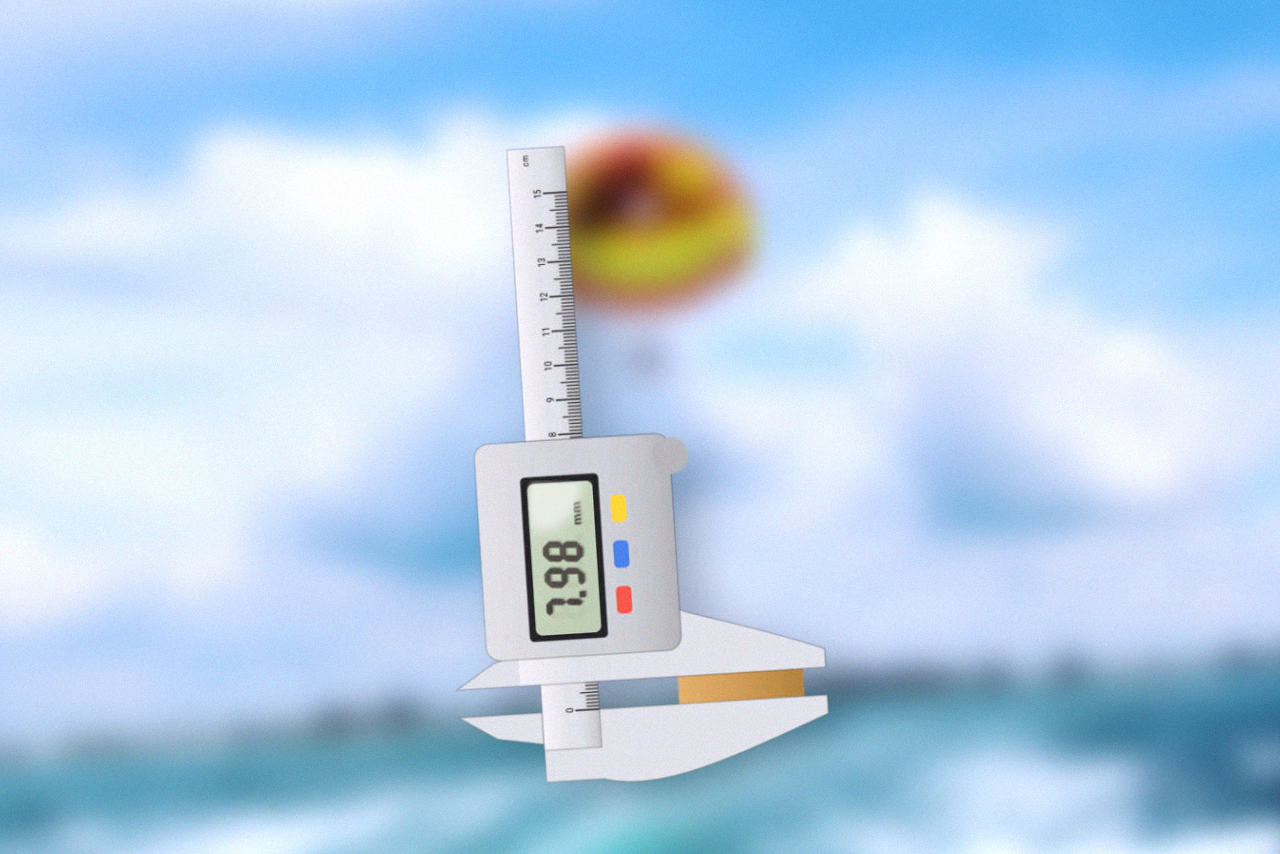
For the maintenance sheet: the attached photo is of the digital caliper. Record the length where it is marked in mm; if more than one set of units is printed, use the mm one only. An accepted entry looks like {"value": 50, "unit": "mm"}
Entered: {"value": 7.98, "unit": "mm"}
